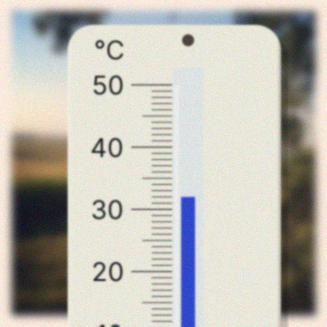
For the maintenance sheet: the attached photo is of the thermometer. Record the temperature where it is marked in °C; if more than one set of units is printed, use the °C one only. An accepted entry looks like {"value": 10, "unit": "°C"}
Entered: {"value": 32, "unit": "°C"}
